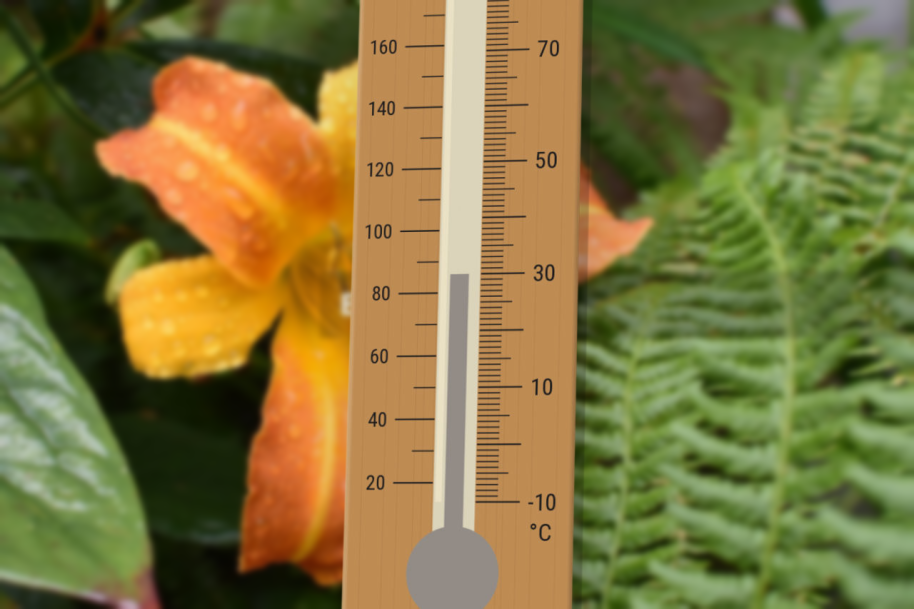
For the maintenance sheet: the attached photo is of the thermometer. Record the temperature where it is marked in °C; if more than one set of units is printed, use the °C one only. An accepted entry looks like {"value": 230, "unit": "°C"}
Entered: {"value": 30, "unit": "°C"}
